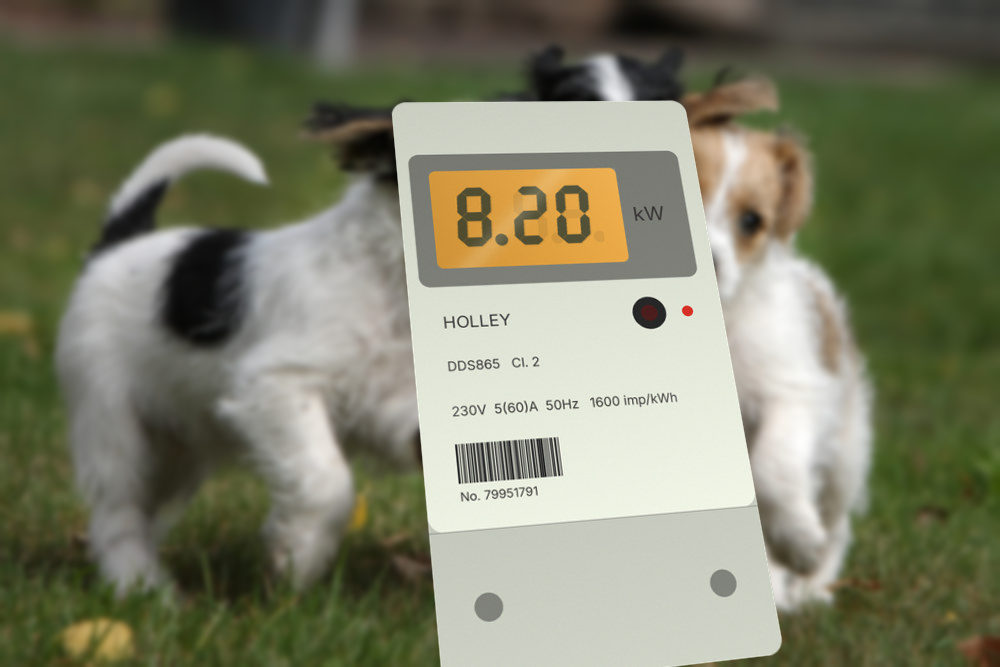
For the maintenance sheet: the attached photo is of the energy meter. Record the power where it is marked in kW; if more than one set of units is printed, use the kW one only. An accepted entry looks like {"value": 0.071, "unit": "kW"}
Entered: {"value": 8.20, "unit": "kW"}
